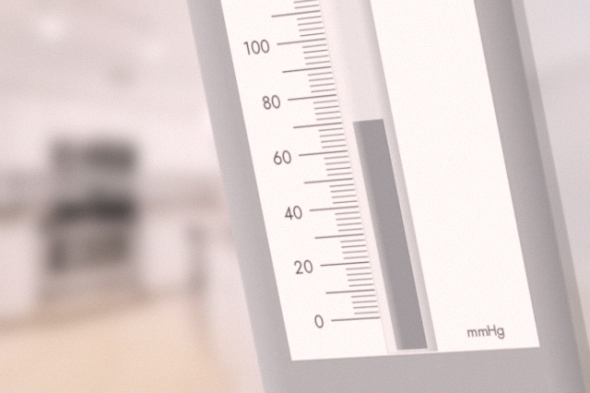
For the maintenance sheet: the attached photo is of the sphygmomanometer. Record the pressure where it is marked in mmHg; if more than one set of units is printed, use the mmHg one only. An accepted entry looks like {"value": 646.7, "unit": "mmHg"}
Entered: {"value": 70, "unit": "mmHg"}
